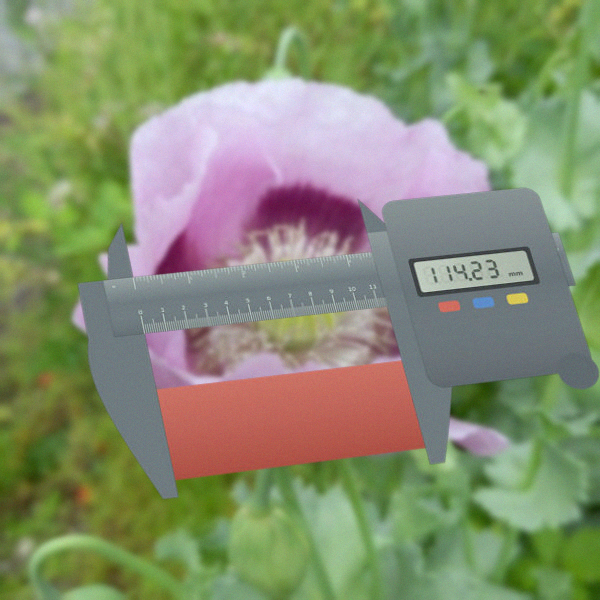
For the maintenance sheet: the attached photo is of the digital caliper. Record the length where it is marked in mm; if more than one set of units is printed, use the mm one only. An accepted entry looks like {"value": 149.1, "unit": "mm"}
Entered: {"value": 114.23, "unit": "mm"}
